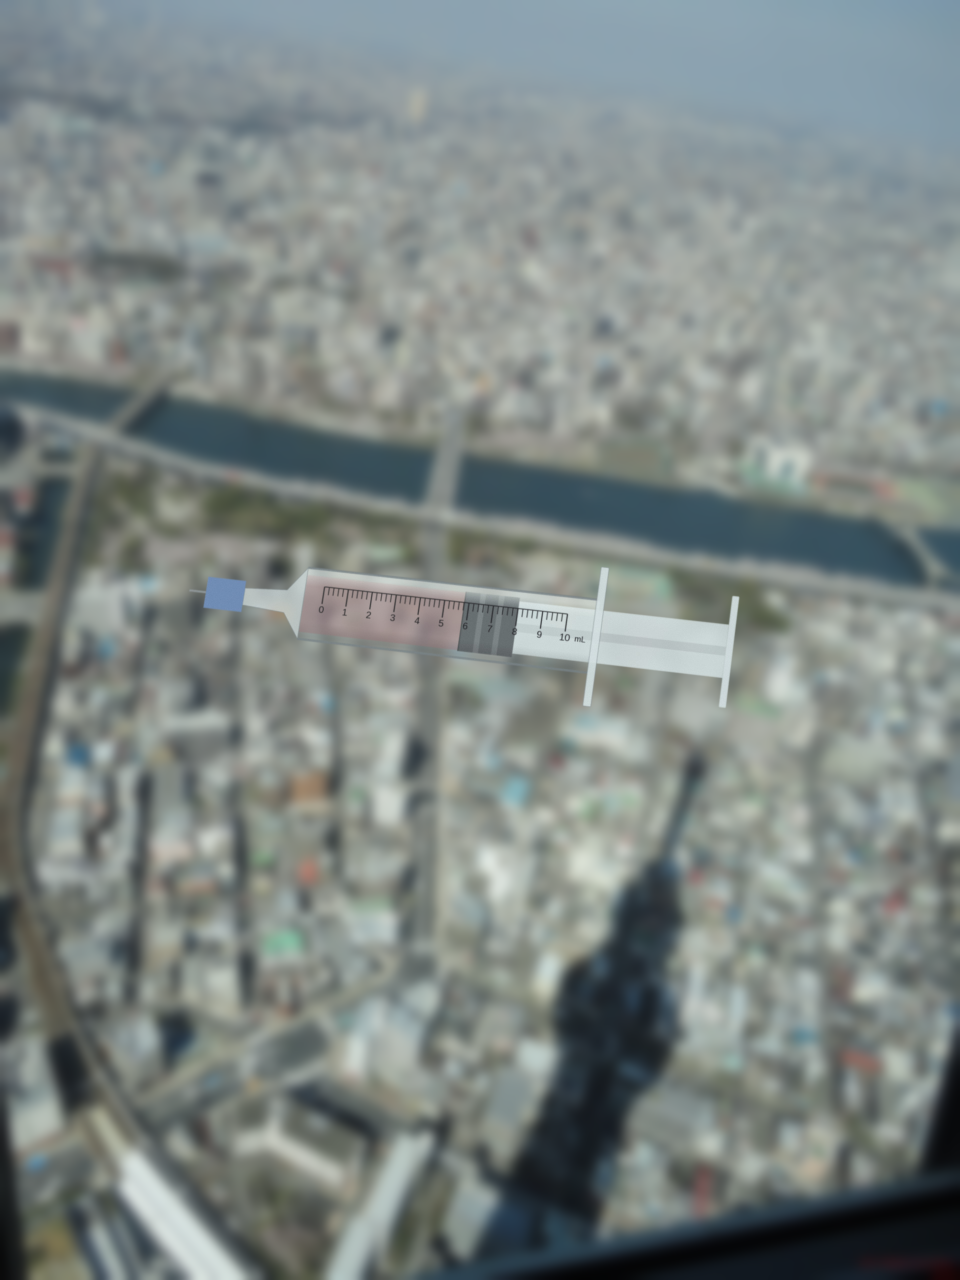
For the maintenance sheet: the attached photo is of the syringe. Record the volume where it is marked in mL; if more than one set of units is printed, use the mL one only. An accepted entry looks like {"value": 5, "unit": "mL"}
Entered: {"value": 5.8, "unit": "mL"}
